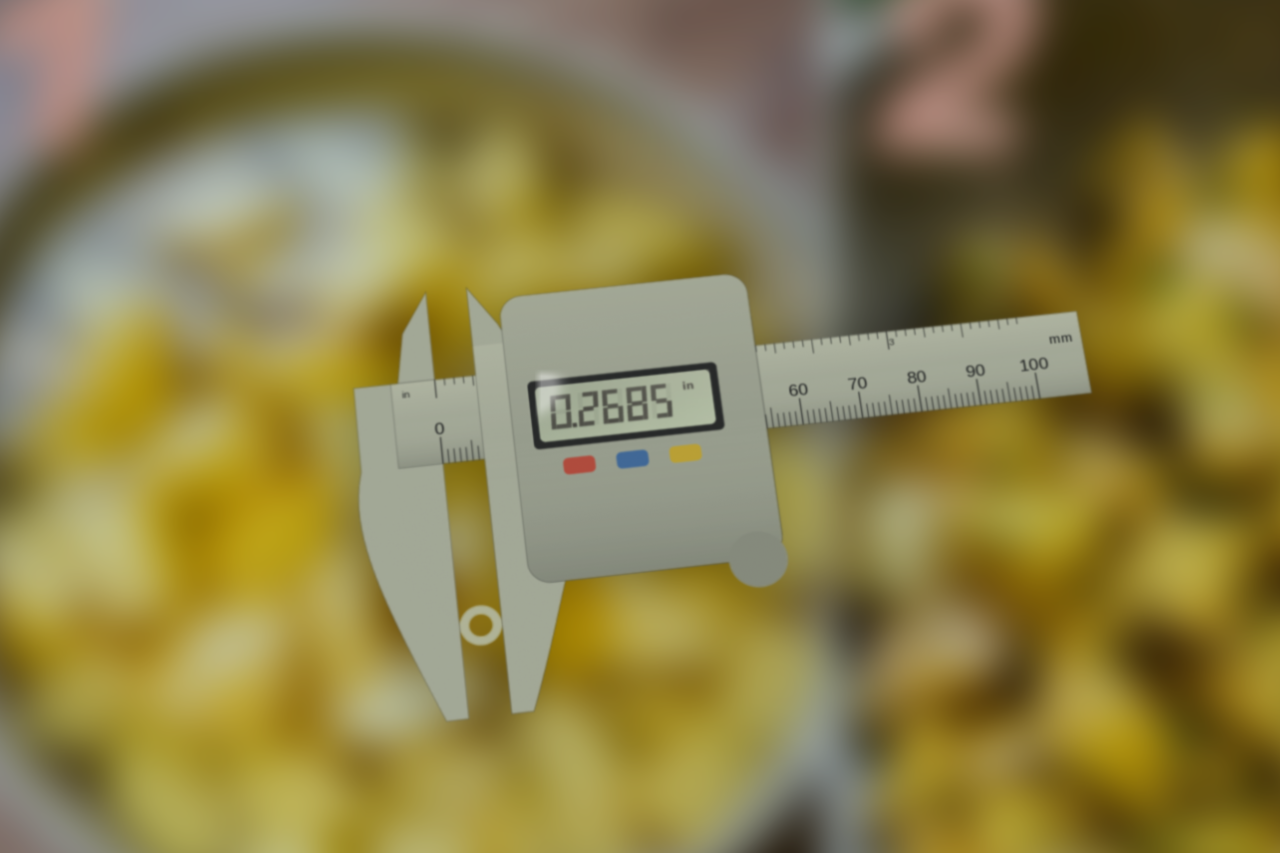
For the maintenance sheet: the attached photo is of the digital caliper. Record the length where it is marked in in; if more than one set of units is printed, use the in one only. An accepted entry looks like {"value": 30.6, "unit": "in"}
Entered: {"value": 0.2685, "unit": "in"}
